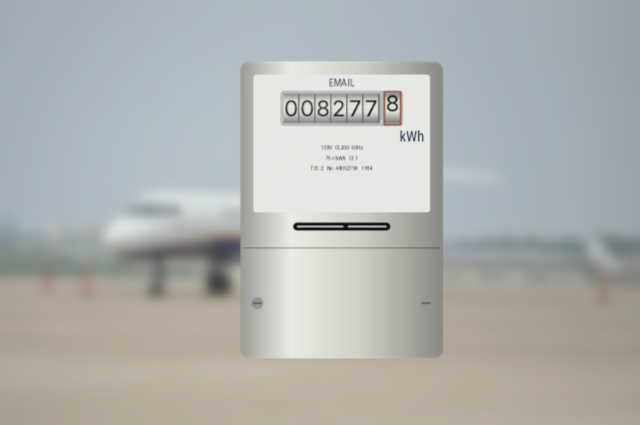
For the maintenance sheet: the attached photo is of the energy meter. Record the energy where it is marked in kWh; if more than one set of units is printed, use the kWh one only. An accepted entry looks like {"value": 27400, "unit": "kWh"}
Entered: {"value": 8277.8, "unit": "kWh"}
